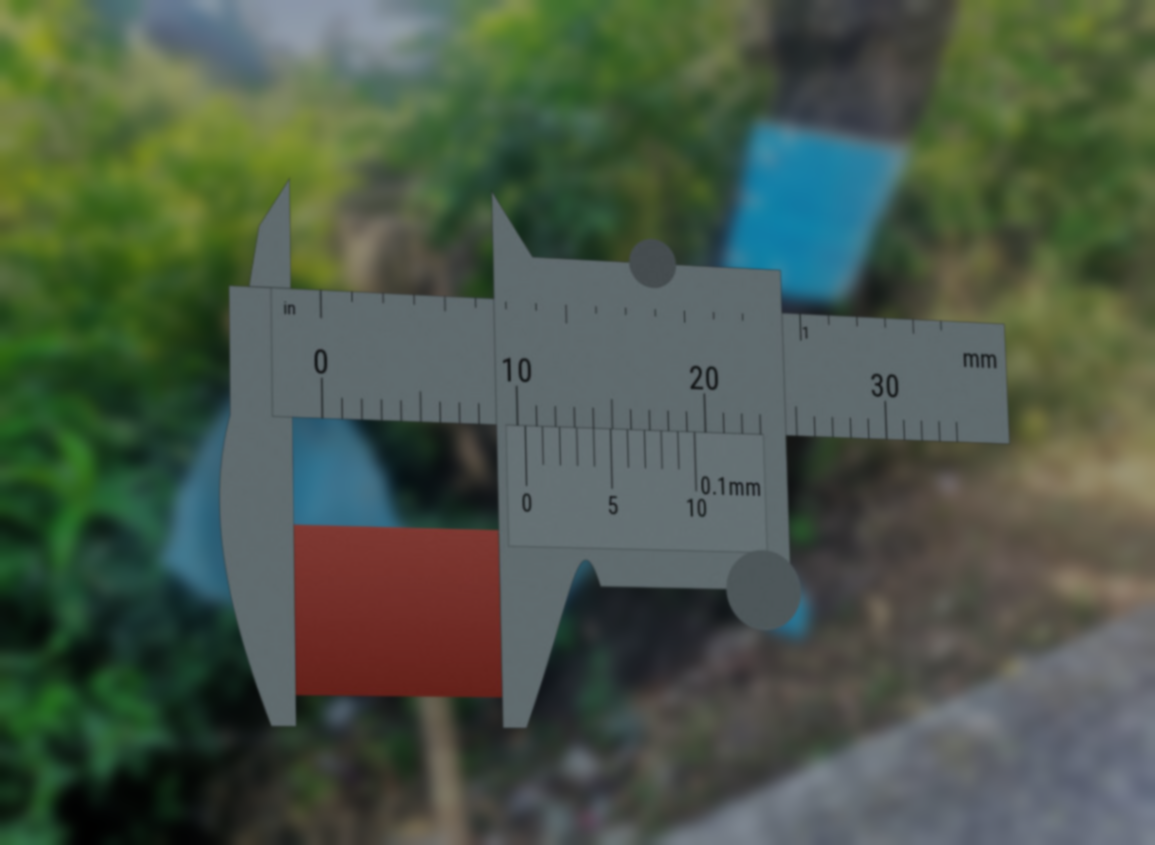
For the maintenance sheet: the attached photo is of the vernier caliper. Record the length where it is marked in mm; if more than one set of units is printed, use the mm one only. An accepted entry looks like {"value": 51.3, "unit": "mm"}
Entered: {"value": 10.4, "unit": "mm"}
